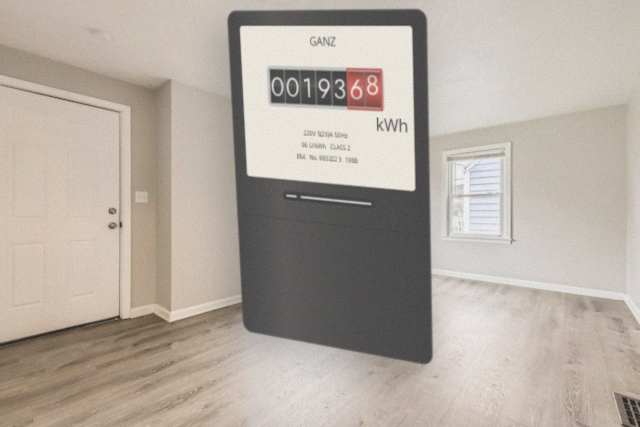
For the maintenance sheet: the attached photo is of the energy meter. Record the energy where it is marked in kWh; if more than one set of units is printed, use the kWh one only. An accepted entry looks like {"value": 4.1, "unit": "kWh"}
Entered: {"value": 193.68, "unit": "kWh"}
